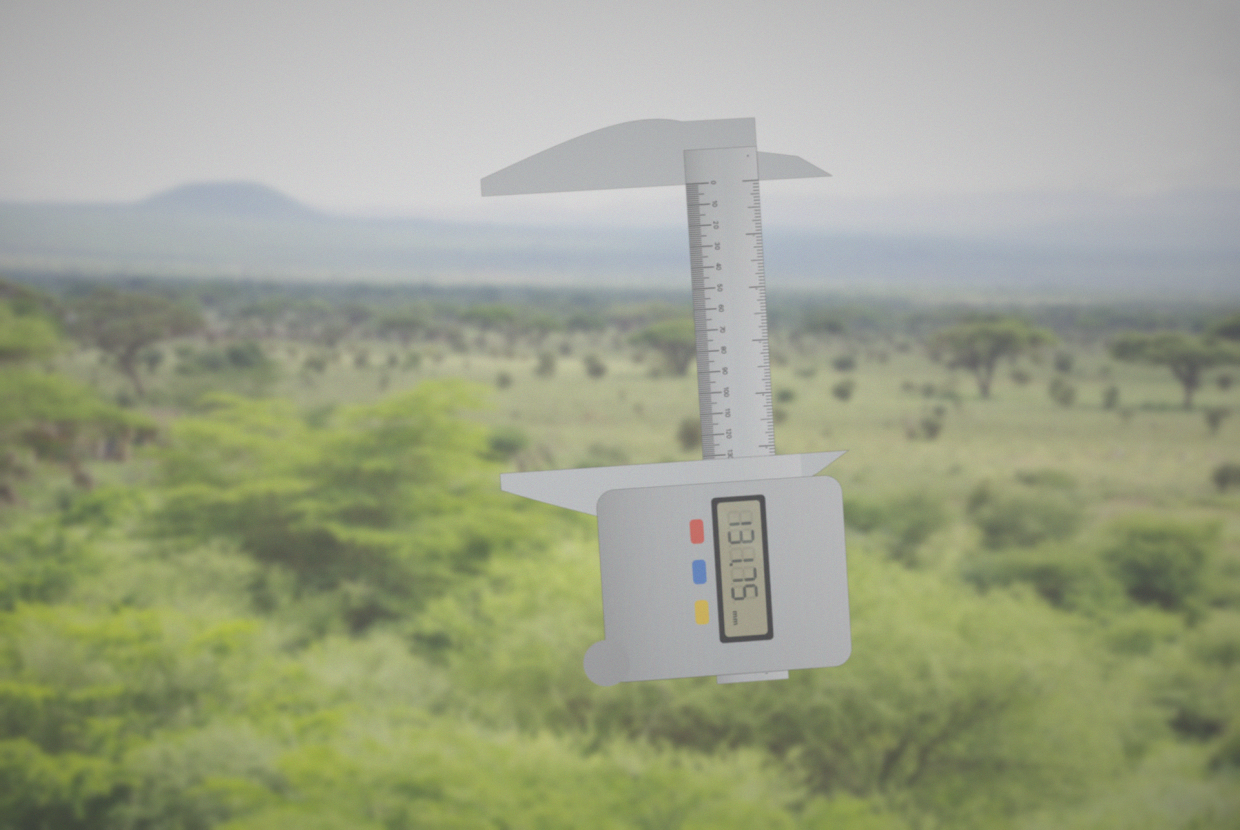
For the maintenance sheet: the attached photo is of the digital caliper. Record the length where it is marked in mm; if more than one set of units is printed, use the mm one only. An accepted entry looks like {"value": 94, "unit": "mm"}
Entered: {"value": 131.75, "unit": "mm"}
